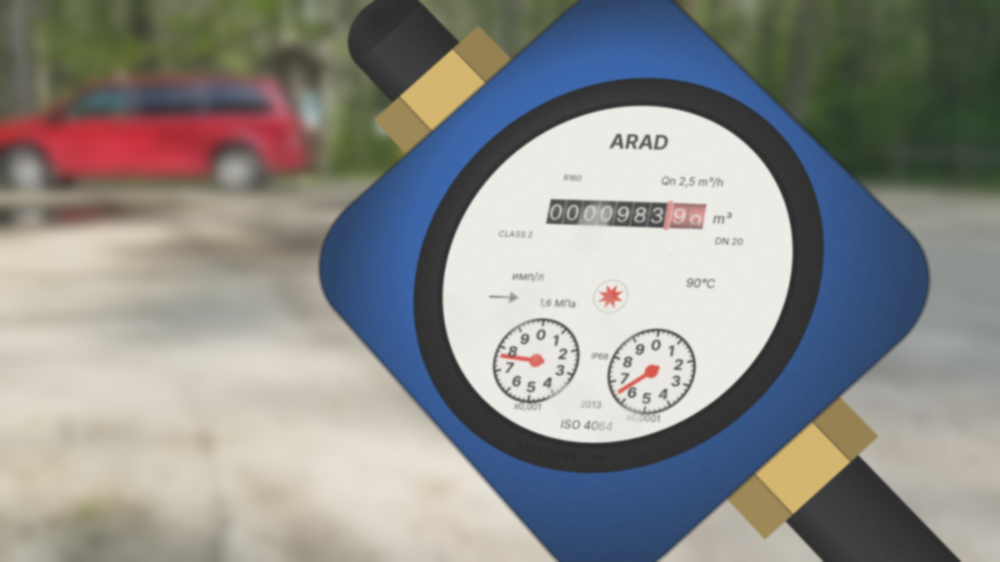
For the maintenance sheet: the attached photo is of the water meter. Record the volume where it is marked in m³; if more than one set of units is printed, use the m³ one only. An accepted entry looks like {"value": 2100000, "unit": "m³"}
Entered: {"value": 983.9876, "unit": "m³"}
